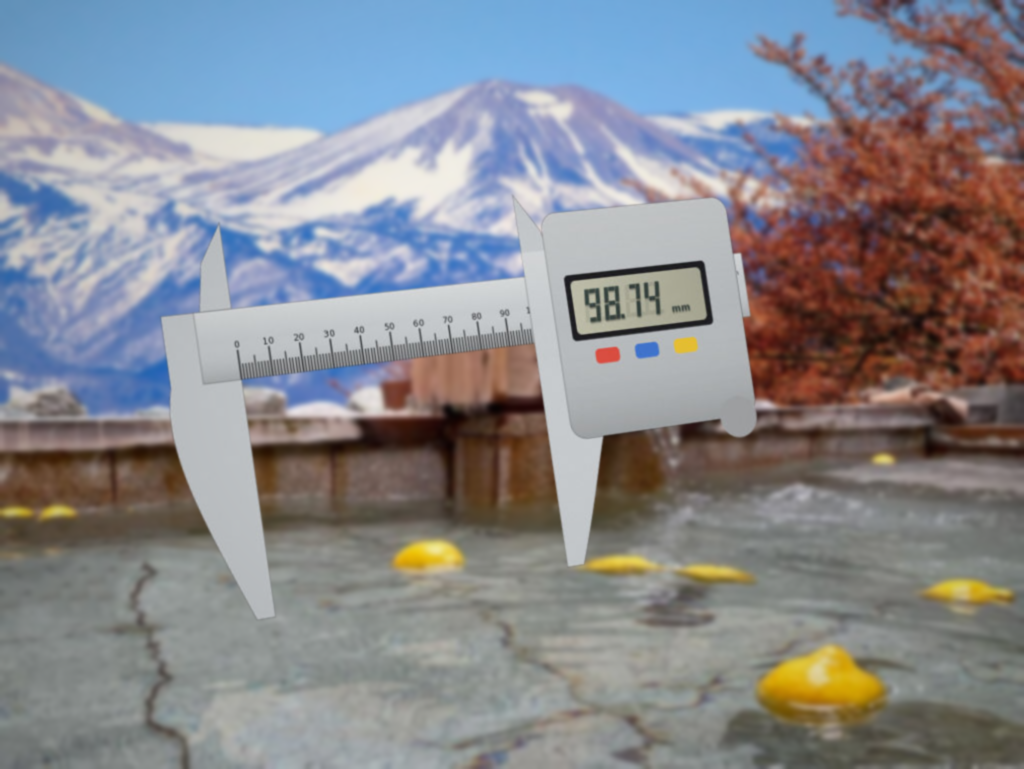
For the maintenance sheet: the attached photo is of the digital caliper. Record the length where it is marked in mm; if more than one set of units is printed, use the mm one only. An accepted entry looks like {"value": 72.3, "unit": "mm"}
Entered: {"value": 98.74, "unit": "mm"}
